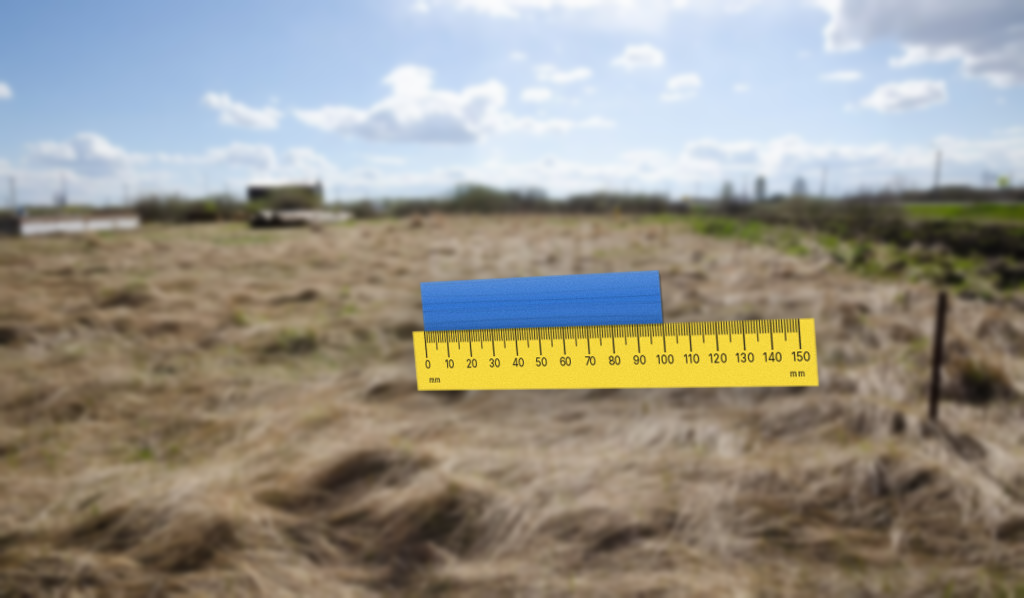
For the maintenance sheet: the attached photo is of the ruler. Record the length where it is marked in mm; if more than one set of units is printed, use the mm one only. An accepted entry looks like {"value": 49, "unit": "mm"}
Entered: {"value": 100, "unit": "mm"}
